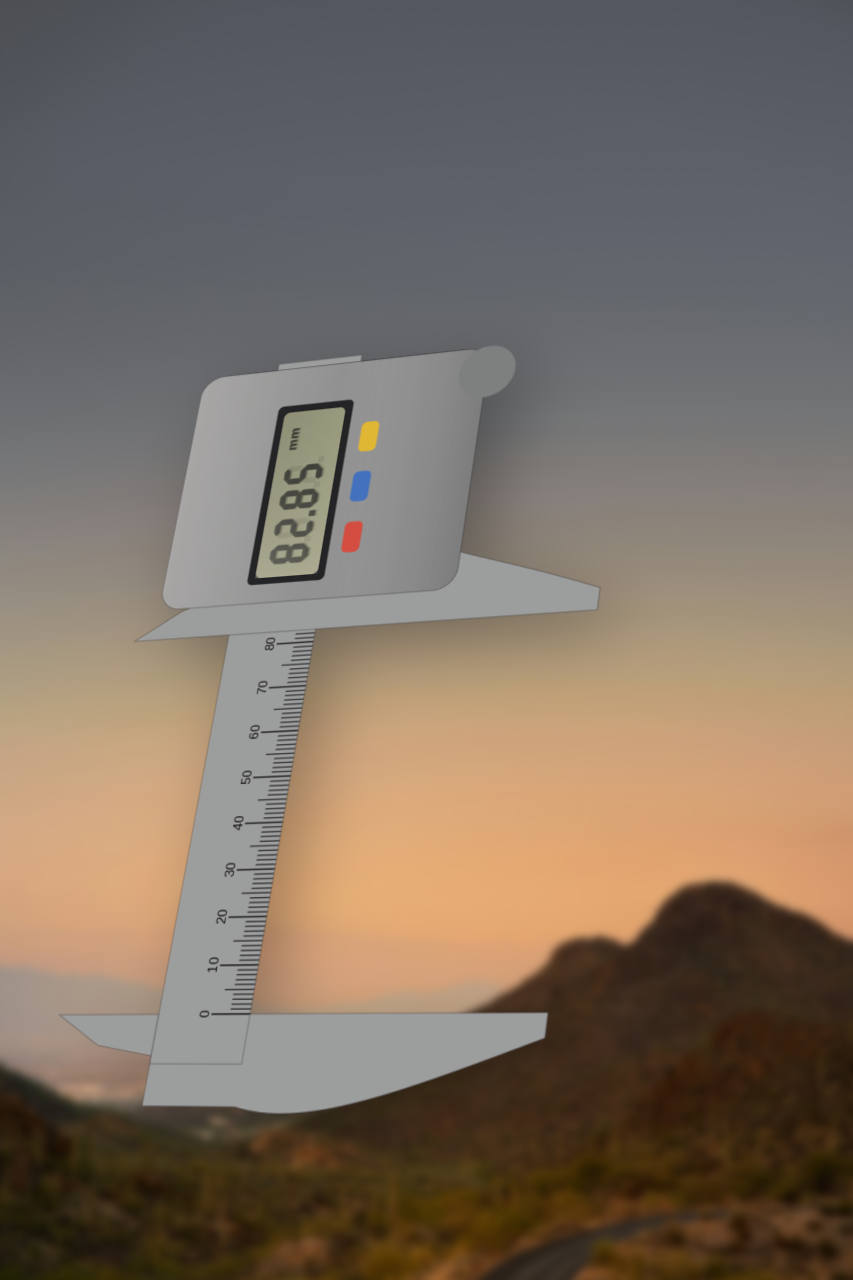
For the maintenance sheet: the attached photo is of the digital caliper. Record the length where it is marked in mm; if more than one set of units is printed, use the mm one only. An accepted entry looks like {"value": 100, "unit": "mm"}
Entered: {"value": 82.85, "unit": "mm"}
